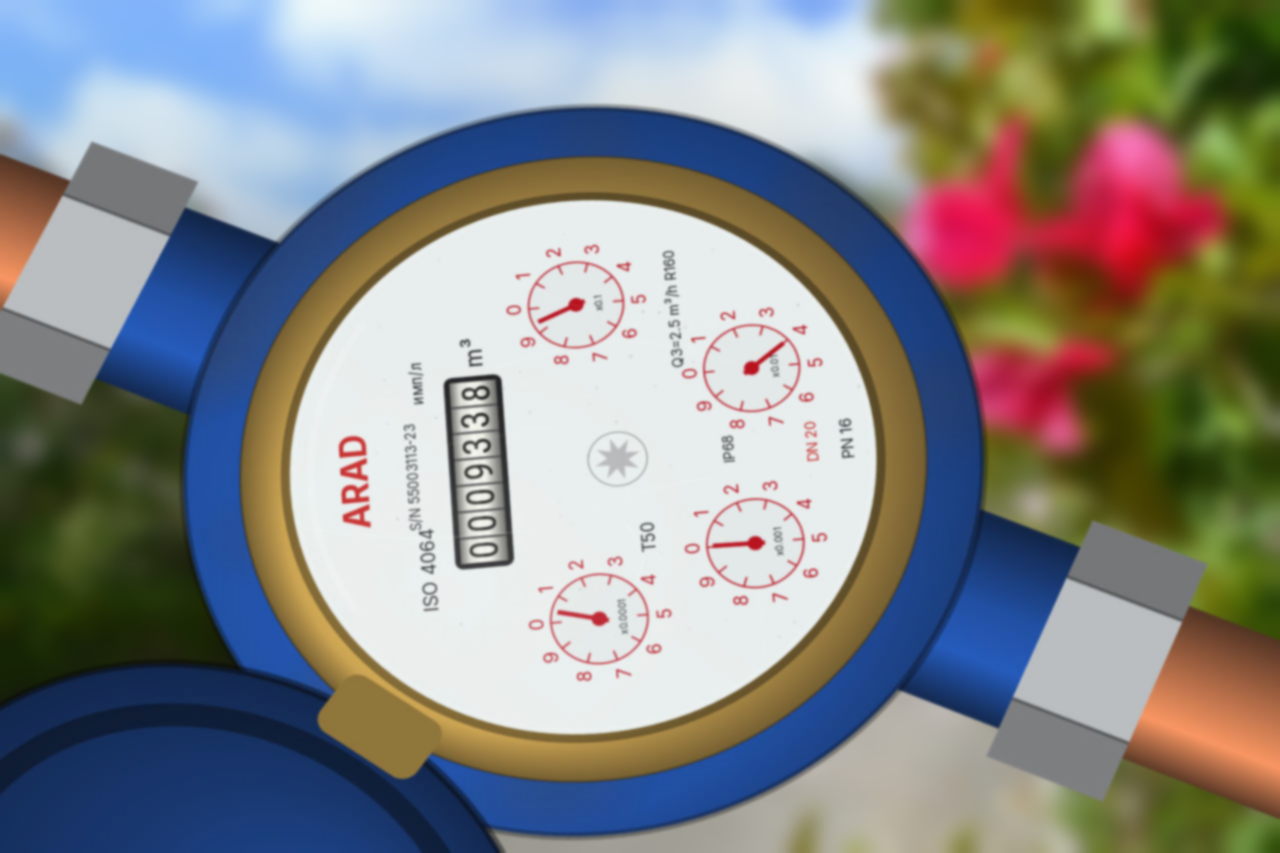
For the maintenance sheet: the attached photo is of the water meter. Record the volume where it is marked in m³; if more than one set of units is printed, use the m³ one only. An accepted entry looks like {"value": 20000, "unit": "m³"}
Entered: {"value": 9337.9400, "unit": "m³"}
